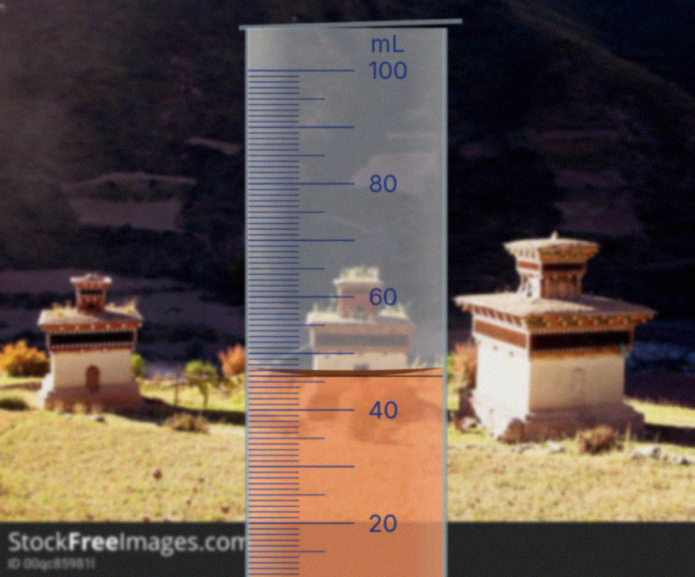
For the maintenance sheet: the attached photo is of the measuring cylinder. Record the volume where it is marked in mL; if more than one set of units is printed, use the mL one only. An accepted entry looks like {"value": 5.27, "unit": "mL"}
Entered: {"value": 46, "unit": "mL"}
